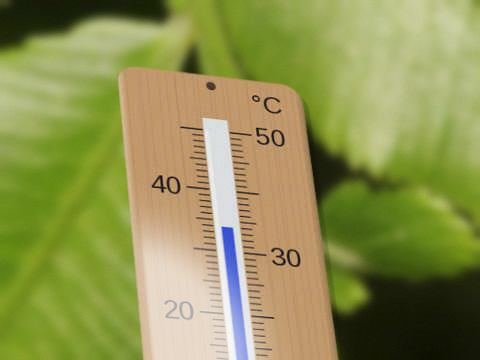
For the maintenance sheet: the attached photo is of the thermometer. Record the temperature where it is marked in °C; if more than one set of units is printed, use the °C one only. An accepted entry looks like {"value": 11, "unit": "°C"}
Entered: {"value": 34, "unit": "°C"}
